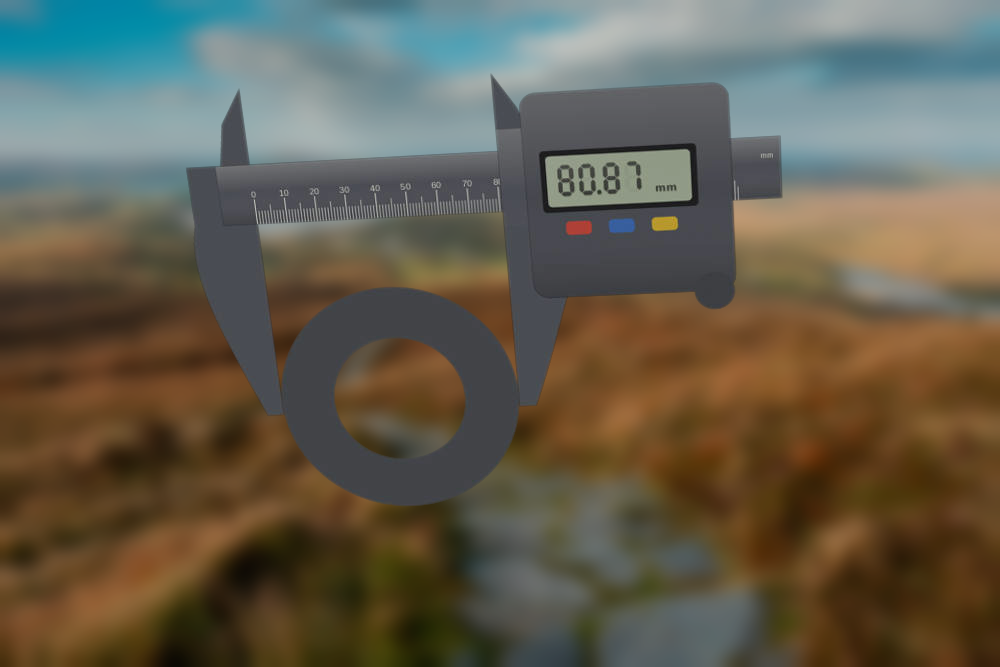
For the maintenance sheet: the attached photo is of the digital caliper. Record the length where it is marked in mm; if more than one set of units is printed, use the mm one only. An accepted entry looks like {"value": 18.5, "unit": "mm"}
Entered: {"value": 80.87, "unit": "mm"}
